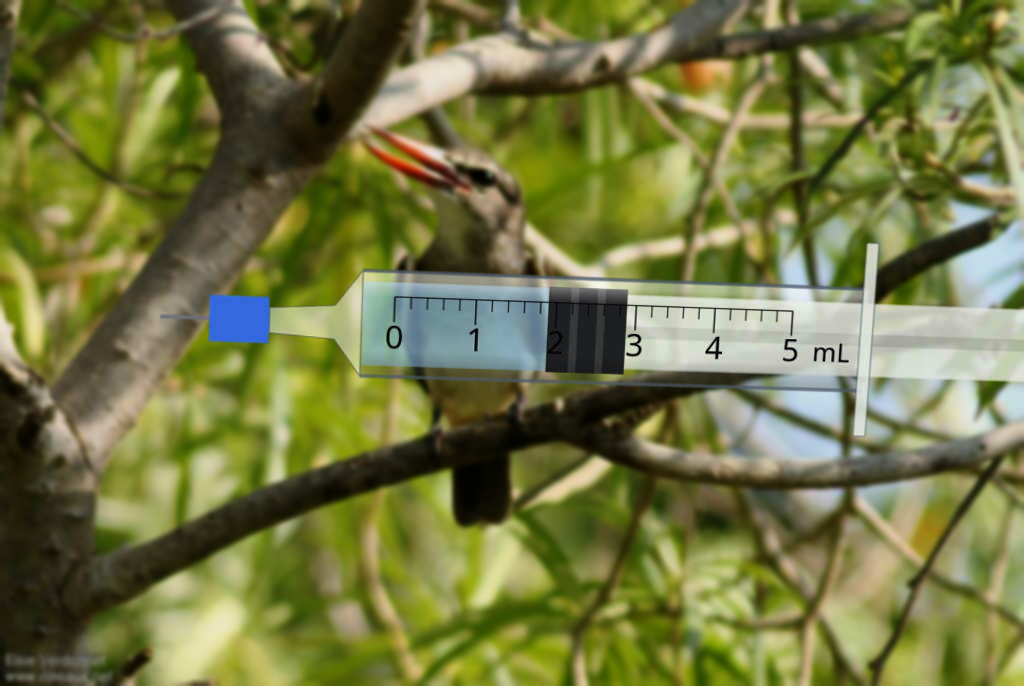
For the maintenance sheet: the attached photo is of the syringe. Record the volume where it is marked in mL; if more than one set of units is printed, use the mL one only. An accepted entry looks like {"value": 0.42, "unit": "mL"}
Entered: {"value": 1.9, "unit": "mL"}
